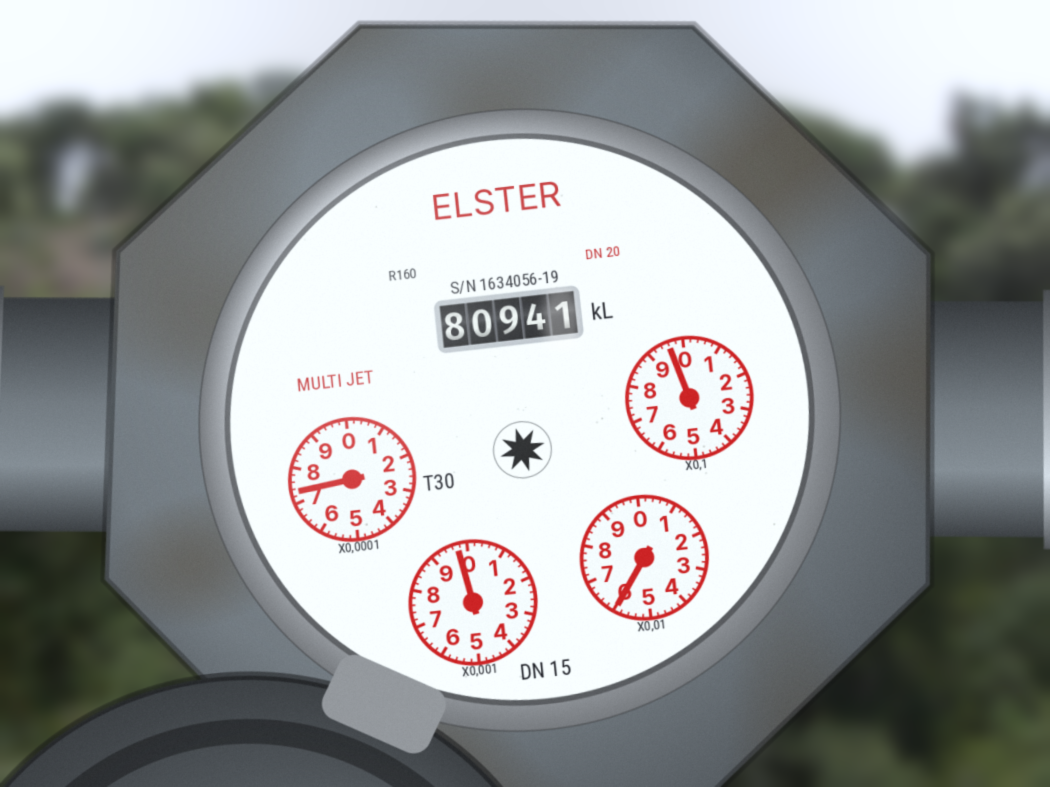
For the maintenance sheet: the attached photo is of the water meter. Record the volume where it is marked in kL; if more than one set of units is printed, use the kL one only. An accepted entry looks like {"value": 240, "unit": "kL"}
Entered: {"value": 80940.9597, "unit": "kL"}
